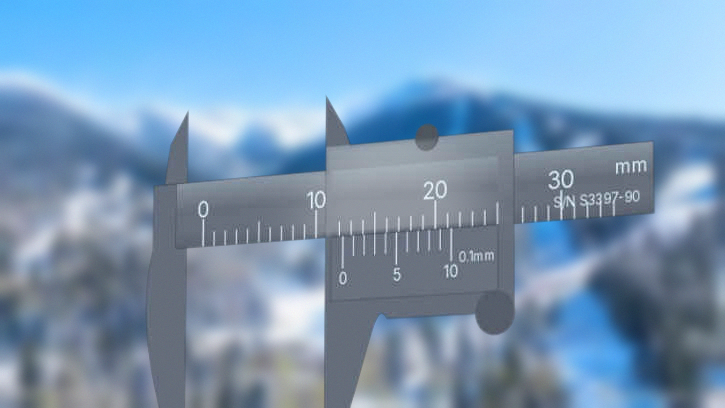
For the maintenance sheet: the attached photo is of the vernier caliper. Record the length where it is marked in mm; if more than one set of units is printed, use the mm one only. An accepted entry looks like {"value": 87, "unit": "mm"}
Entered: {"value": 12.3, "unit": "mm"}
